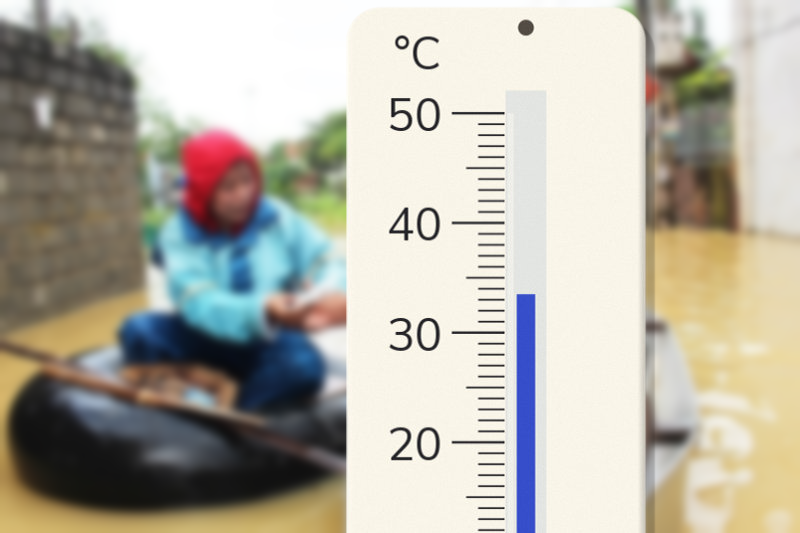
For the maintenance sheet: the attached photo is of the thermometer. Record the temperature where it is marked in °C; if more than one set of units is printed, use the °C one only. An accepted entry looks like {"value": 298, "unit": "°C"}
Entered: {"value": 33.5, "unit": "°C"}
